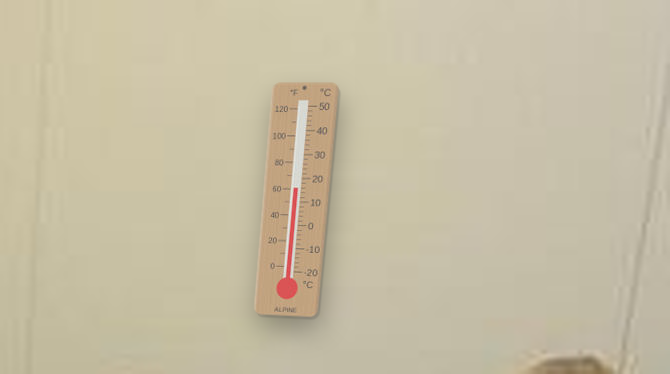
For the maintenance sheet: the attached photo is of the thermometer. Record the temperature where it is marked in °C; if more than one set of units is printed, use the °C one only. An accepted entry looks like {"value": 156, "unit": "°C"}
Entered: {"value": 16, "unit": "°C"}
